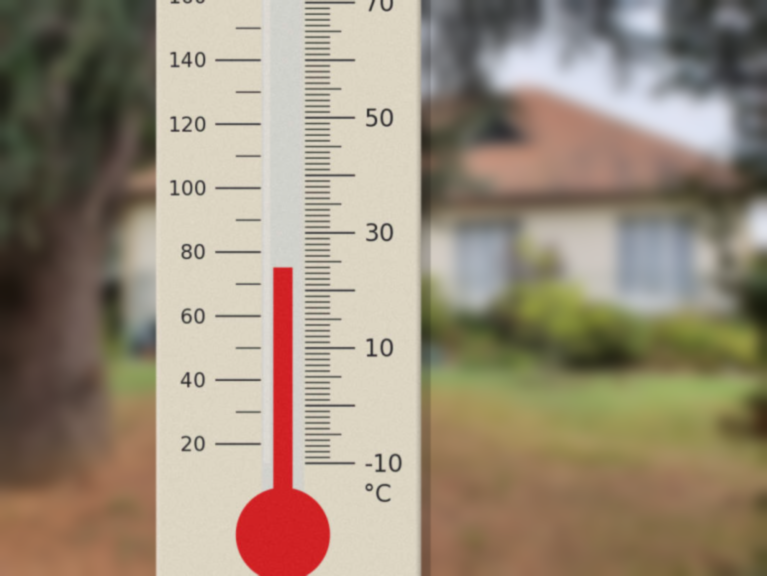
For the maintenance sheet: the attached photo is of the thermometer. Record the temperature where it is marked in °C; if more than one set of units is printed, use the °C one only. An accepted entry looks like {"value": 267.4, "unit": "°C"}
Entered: {"value": 24, "unit": "°C"}
